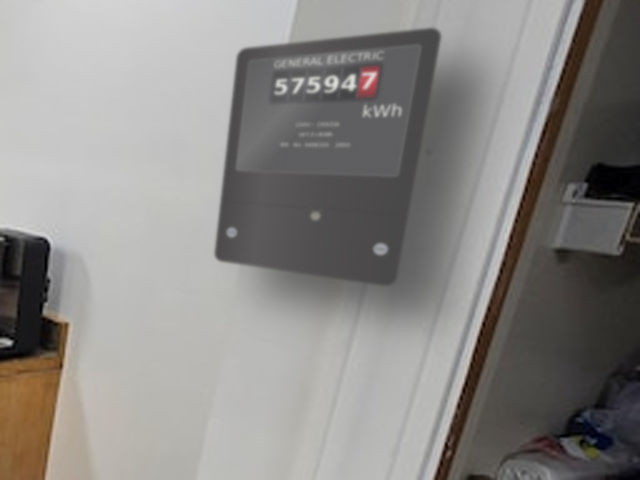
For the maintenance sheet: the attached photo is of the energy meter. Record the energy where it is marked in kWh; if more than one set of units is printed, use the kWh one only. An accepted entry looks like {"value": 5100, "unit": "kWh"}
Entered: {"value": 57594.7, "unit": "kWh"}
